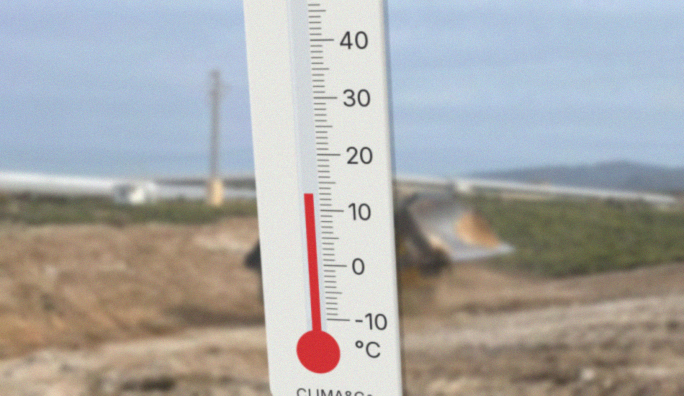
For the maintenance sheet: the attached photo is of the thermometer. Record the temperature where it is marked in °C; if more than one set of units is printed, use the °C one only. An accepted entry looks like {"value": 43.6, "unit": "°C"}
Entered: {"value": 13, "unit": "°C"}
